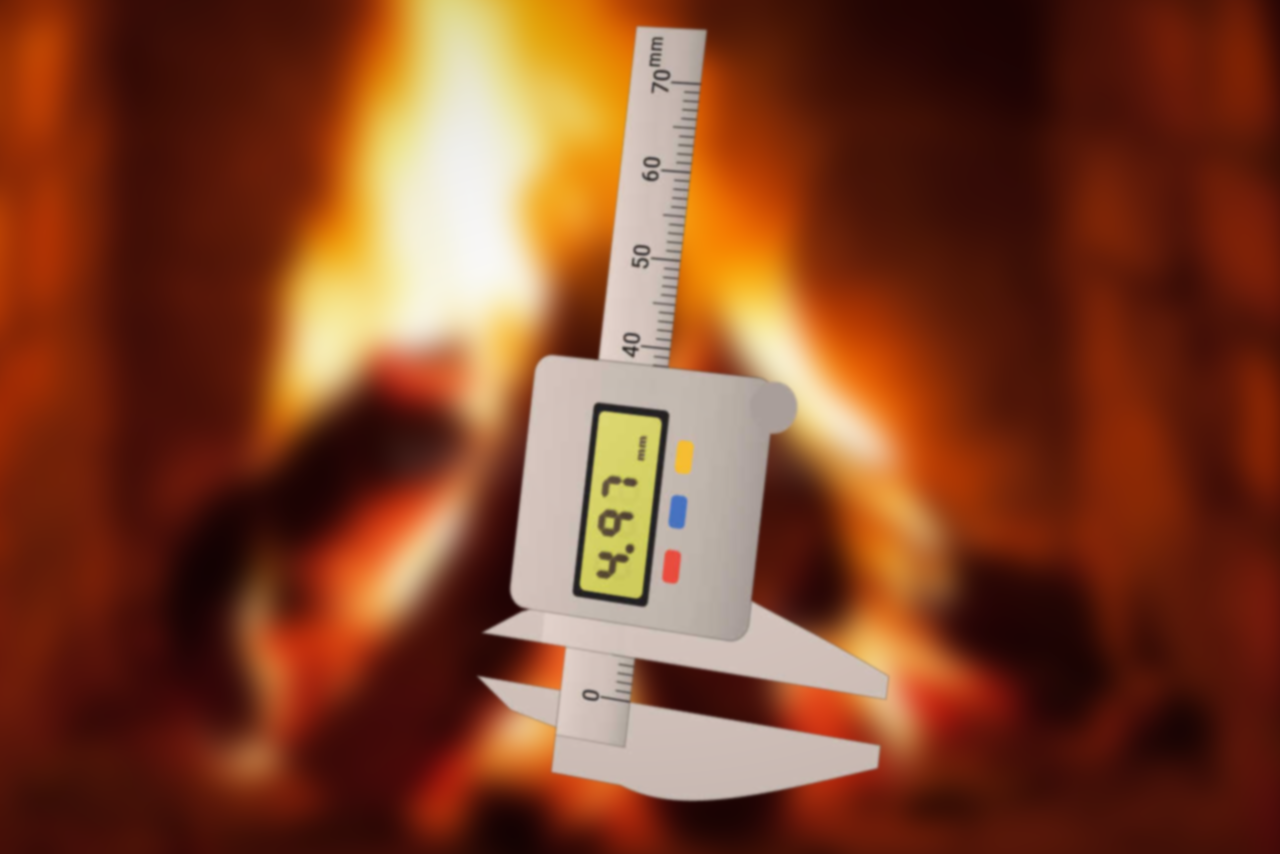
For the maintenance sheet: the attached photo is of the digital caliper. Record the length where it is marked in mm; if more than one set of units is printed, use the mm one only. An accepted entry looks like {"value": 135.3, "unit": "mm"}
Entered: {"value": 4.97, "unit": "mm"}
